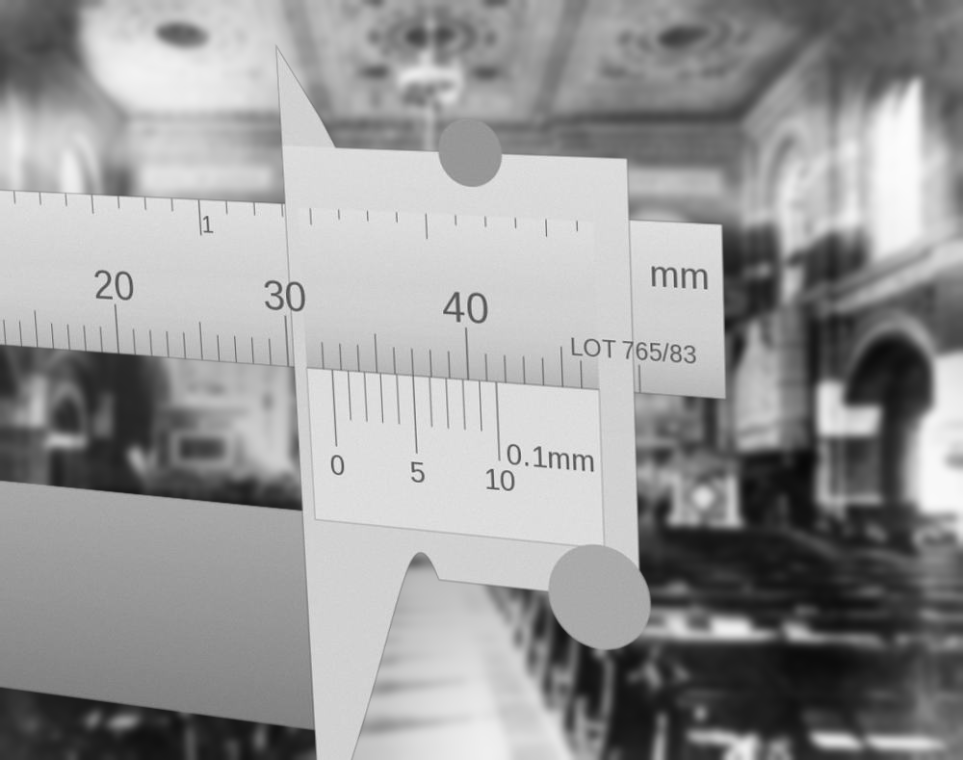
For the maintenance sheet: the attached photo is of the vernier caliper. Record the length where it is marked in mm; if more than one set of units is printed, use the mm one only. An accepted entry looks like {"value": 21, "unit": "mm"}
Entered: {"value": 32.5, "unit": "mm"}
